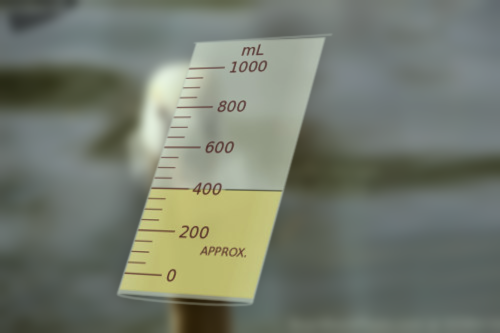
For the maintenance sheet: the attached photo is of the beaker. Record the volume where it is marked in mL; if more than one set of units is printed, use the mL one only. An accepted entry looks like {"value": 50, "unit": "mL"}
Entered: {"value": 400, "unit": "mL"}
